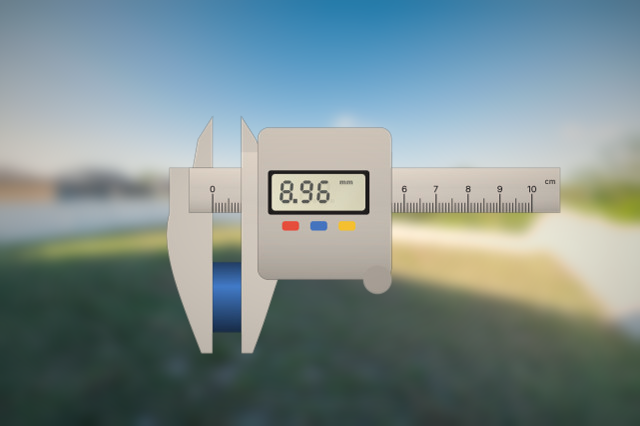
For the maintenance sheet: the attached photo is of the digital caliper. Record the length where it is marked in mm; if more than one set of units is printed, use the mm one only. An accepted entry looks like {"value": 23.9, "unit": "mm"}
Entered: {"value": 8.96, "unit": "mm"}
